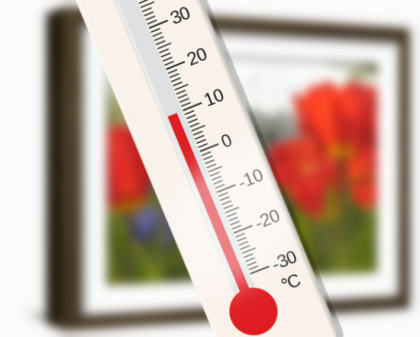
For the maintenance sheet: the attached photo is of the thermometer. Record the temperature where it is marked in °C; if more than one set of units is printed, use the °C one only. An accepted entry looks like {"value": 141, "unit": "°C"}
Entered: {"value": 10, "unit": "°C"}
